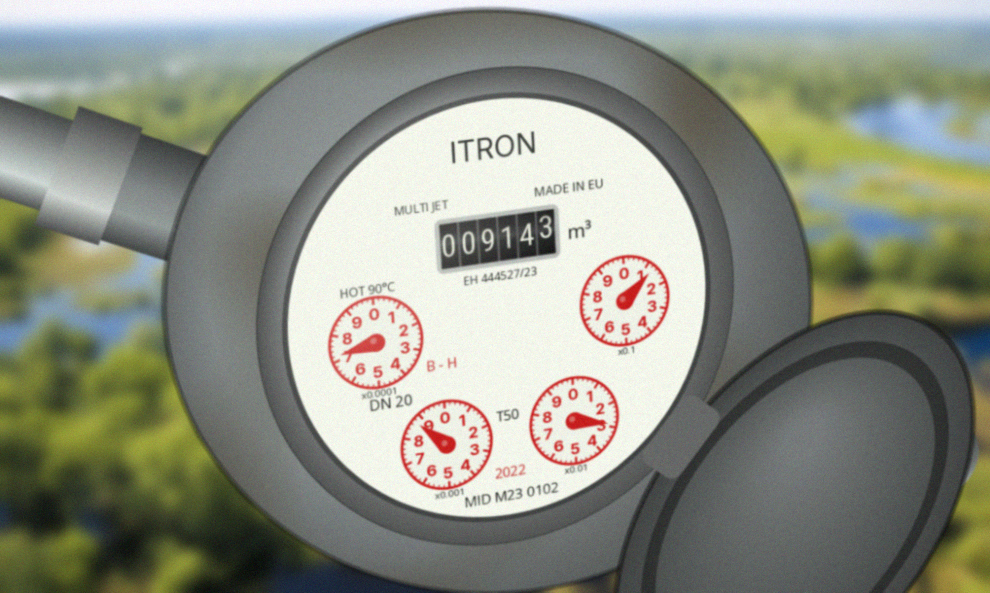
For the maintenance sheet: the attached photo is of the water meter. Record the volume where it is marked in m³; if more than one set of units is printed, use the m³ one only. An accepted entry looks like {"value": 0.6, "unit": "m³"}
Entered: {"value": 9143.1287, "unit": "m³"}
